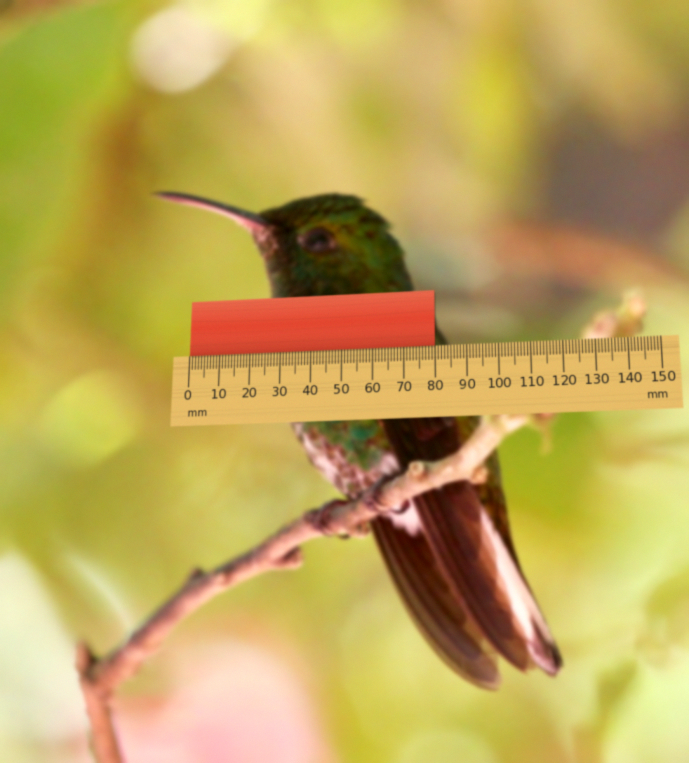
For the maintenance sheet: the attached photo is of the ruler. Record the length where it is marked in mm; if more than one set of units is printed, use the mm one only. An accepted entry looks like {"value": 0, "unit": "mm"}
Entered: {"value": 80, "unit": "mm"}
